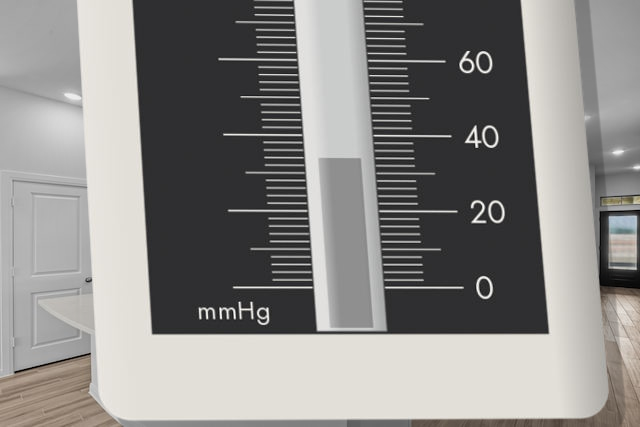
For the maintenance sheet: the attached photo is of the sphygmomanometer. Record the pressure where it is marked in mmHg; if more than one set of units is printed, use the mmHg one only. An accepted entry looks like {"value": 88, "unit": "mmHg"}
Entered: {"value": 34, "unit": "mmHg"}
